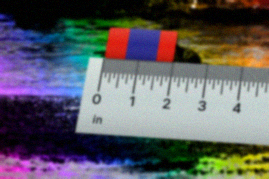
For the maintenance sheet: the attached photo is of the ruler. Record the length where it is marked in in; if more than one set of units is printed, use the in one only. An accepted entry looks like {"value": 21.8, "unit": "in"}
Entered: {"value": 2, "unit": "in"}
